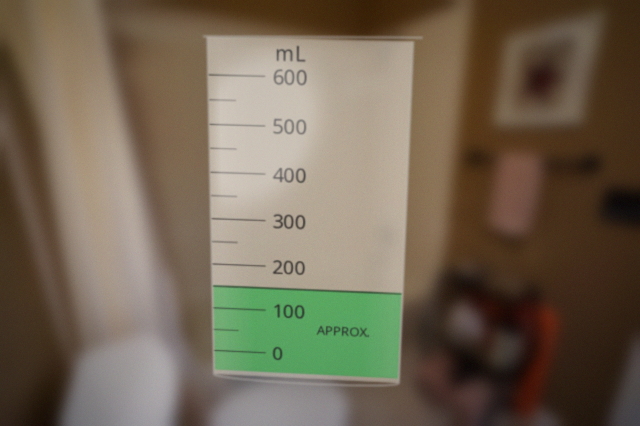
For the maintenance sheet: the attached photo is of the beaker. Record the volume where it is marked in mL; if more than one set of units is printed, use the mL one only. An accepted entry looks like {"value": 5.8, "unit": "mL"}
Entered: {"value": 150, "unit": "mL"}
